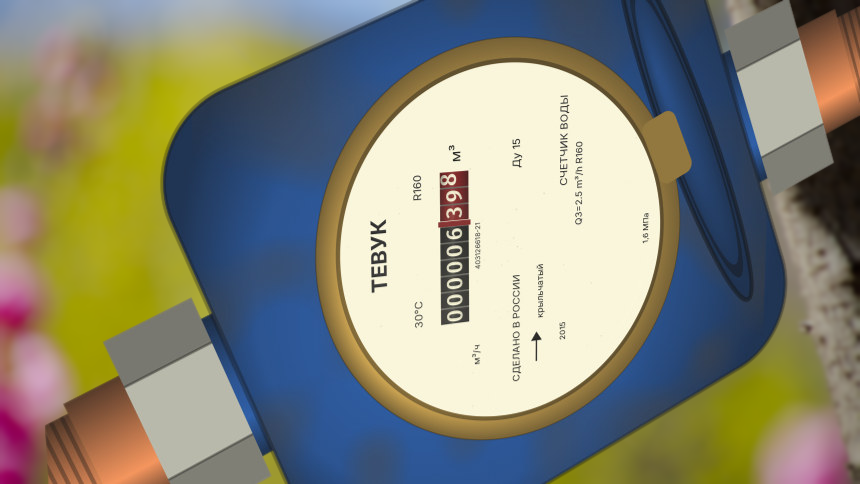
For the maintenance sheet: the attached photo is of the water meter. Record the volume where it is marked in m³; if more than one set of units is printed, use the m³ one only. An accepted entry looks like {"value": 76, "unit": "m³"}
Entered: {"value": 6.398, "unit": "m³"}
